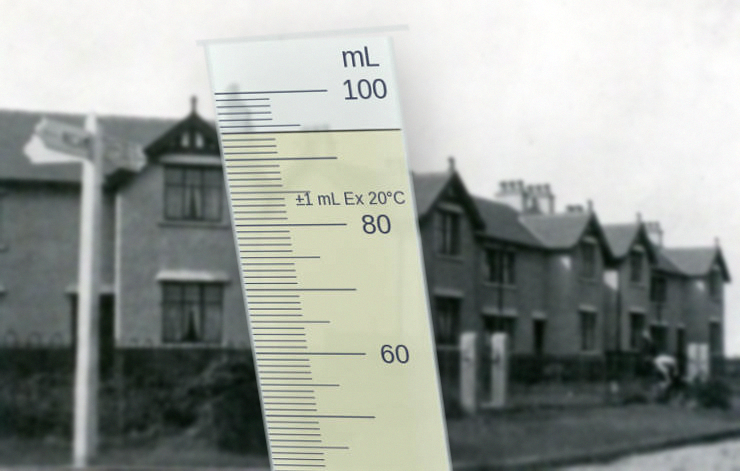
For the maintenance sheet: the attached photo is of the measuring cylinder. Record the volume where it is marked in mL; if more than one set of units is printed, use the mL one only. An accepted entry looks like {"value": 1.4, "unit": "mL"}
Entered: {"value": 94, "unit": "mL"}
